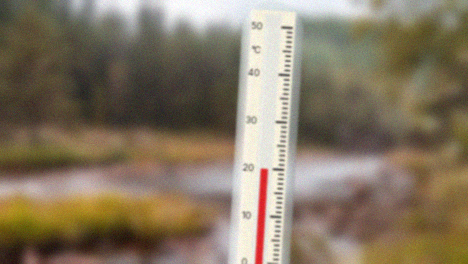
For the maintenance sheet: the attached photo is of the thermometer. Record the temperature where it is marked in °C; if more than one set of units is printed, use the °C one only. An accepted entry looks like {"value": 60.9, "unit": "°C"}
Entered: {"value": 20, "unit": "°C"}
